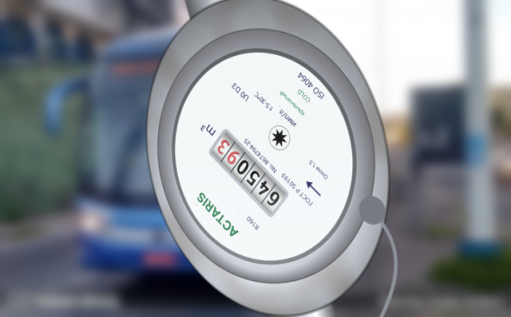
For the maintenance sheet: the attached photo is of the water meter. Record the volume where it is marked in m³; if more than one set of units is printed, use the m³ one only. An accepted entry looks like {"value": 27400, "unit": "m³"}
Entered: {"value": 6450.93, "unit": "m³"}
